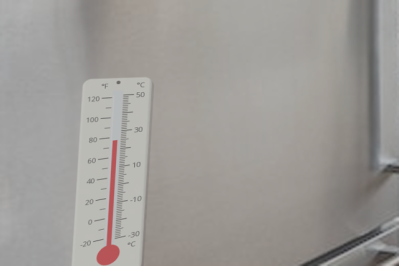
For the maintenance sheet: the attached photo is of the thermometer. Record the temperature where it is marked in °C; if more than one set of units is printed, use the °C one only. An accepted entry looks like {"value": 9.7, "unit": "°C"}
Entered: {"value": 25, "unit": "°C"}
